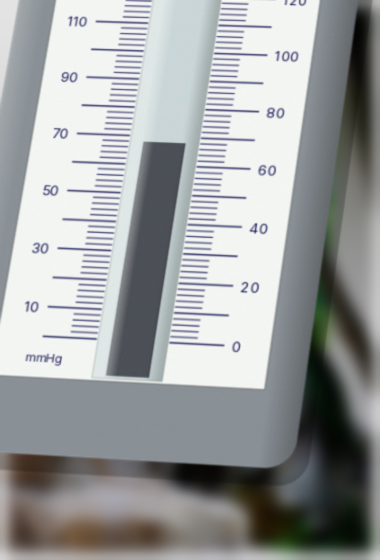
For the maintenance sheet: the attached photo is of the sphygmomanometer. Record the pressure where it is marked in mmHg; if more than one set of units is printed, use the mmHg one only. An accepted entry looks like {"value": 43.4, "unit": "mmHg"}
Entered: {"value": 68, "unit": "mmHg"}
